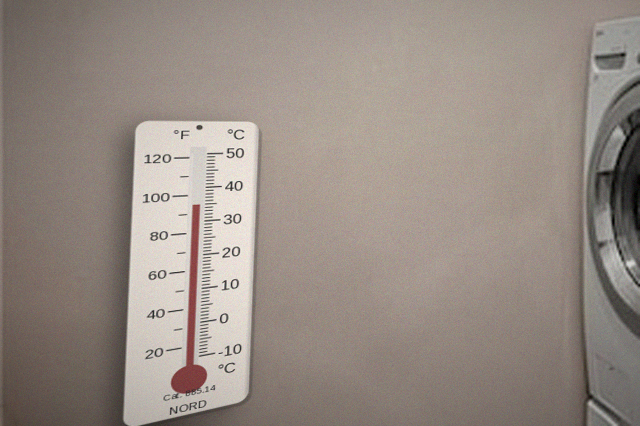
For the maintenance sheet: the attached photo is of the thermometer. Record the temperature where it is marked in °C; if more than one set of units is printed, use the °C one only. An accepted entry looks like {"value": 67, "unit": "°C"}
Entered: {"value": 35, "unit": "°C"}
